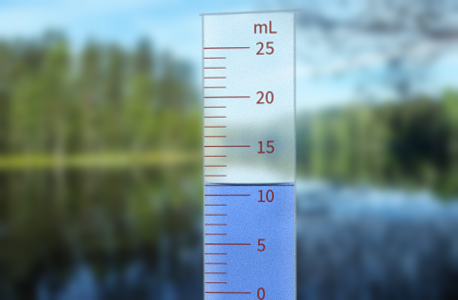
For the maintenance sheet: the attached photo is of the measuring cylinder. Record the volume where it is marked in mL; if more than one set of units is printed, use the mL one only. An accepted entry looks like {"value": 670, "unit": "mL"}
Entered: {"value": 11, "unit": "mL"}
